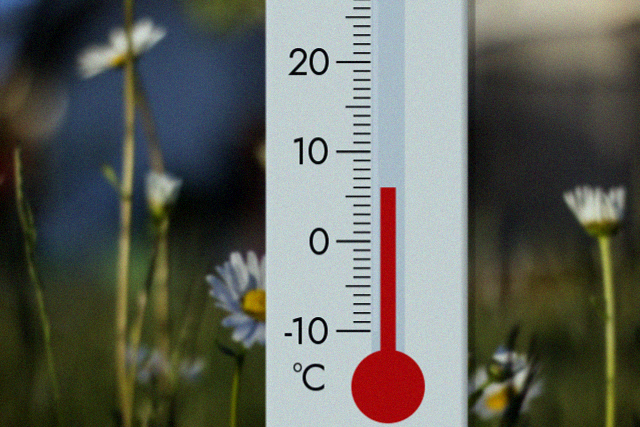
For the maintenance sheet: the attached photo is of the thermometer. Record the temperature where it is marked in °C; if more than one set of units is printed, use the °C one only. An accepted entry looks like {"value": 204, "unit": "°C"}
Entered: {"value": 6, "unit": "°C"}
